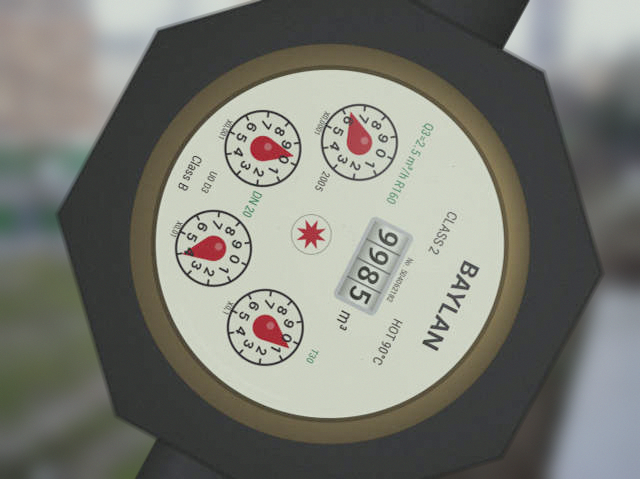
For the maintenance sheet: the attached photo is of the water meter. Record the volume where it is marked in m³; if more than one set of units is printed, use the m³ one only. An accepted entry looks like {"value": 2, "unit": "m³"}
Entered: {"value": 9985.0396, "unit": "m³"}
